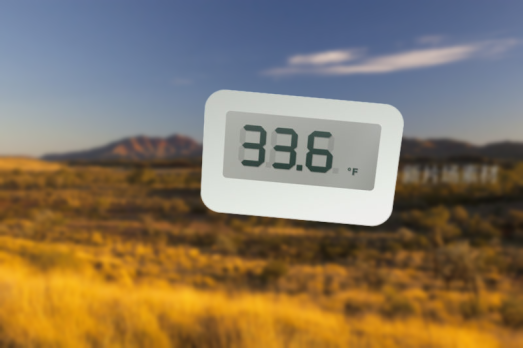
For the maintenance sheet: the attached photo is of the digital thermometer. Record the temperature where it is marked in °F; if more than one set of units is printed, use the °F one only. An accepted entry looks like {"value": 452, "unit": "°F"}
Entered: {"value": 33.6, "unit": "°F"}
